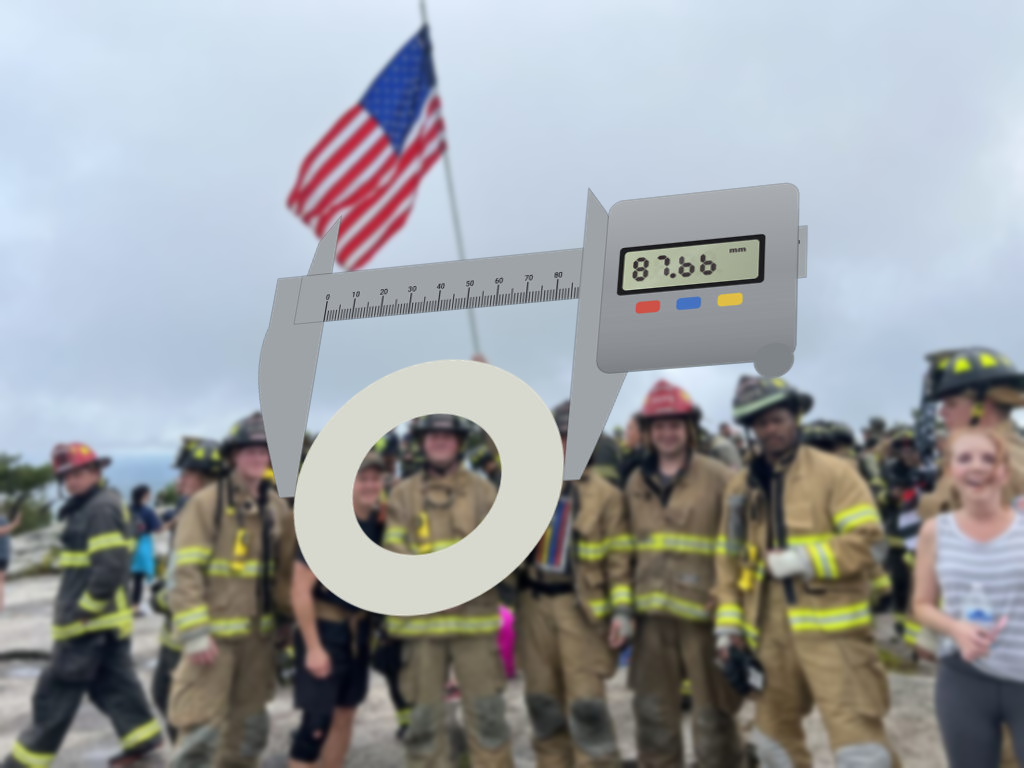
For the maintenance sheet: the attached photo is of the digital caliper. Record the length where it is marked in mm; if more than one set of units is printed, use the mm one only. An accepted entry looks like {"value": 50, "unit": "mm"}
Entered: {"value": 87.66, "unit": "mm"}
